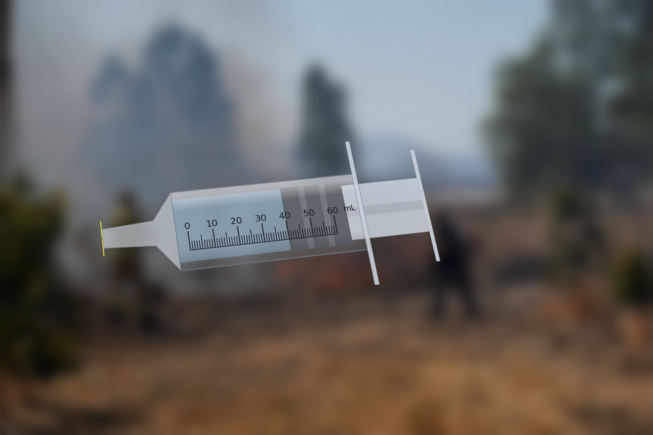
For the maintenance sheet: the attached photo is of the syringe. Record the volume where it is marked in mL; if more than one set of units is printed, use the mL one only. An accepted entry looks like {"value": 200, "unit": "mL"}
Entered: {"value": 40, "unit": "mL"}
